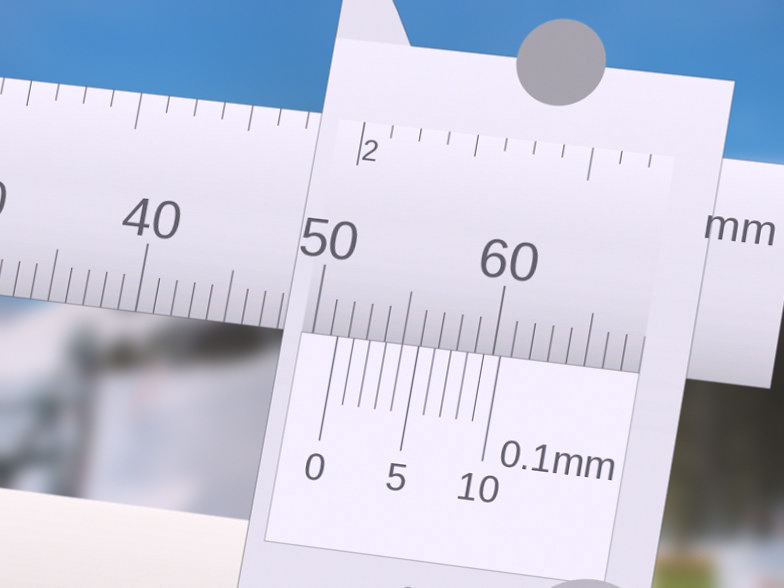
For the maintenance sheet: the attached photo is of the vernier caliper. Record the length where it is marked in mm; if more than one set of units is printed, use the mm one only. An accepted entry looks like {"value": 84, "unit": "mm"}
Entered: {"value": 51.4, "unit": "mm"}
